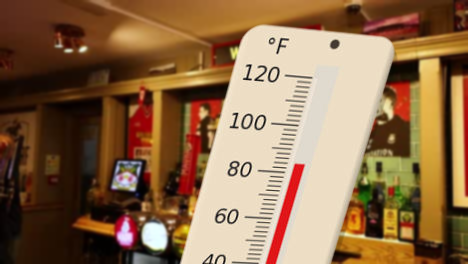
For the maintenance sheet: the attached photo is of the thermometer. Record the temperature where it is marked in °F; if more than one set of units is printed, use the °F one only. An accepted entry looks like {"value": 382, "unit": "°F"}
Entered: {"value": 84, "unit": "°F"}
